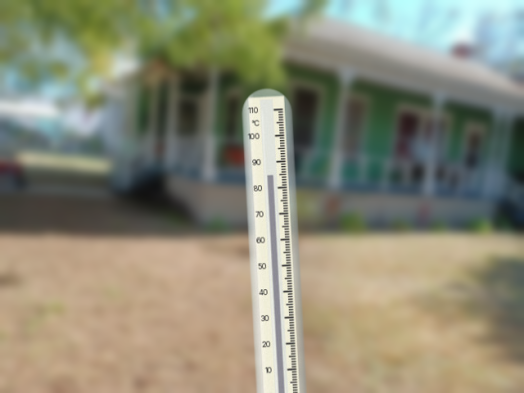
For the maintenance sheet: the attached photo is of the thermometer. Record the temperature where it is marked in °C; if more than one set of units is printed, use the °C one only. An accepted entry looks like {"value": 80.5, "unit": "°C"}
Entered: {"value": 85, "unit": "°C"}
